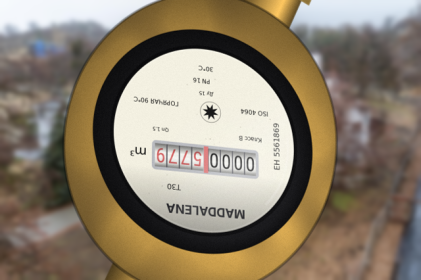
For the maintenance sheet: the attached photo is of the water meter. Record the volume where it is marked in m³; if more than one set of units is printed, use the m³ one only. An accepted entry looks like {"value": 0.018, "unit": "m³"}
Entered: {"value": 0.5779, "unit": "m³"}
